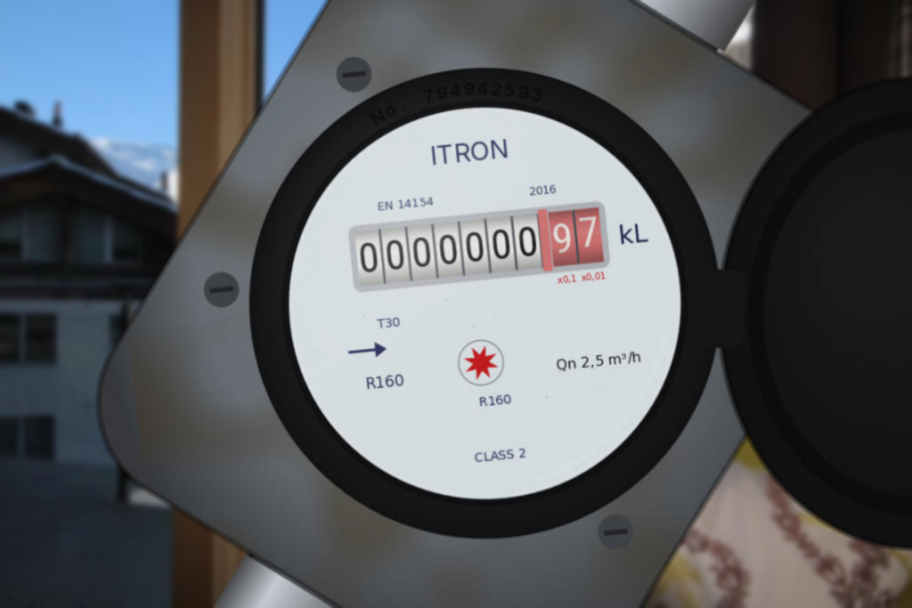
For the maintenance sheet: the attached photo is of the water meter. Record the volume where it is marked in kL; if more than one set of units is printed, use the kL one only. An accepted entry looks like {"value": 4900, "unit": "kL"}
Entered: {"value": 0.97, "unit": "kL"}
